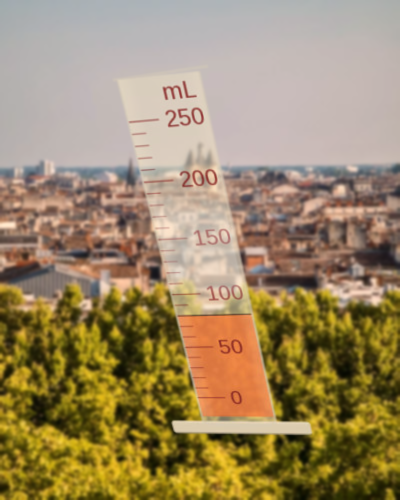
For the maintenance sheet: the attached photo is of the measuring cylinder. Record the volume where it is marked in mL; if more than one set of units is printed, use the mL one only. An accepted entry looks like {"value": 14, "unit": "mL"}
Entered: {"value": 80, "unit": "mL"}
